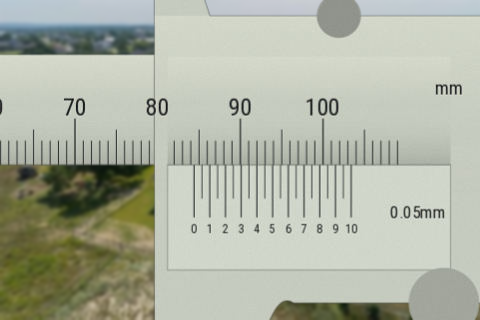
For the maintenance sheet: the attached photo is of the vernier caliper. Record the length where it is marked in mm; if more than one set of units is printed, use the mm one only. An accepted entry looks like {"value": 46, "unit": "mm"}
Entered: {"value": 84.4, "unit": "mm"}
